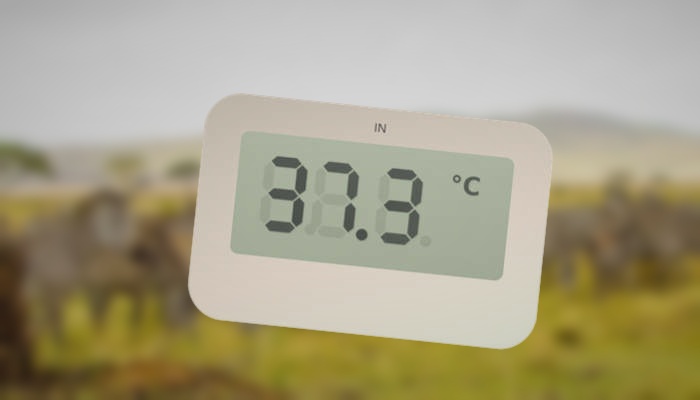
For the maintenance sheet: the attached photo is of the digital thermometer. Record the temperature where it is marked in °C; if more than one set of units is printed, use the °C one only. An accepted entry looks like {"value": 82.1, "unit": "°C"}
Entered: {"value": 37.3, "unit": "°C"}
